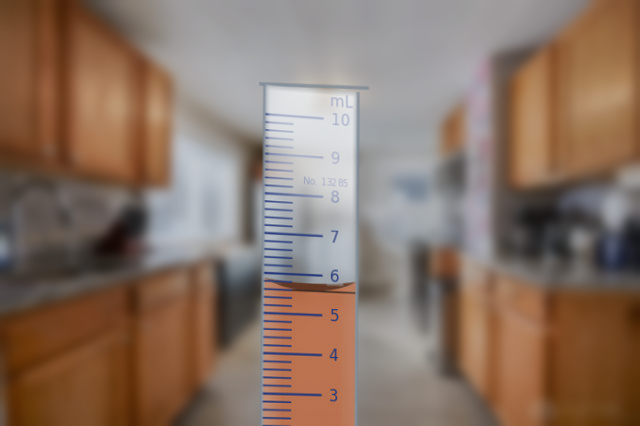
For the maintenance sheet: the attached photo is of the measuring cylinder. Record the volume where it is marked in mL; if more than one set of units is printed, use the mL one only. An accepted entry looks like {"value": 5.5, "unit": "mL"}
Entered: {"value": 5.6, "unit": "mL"}
